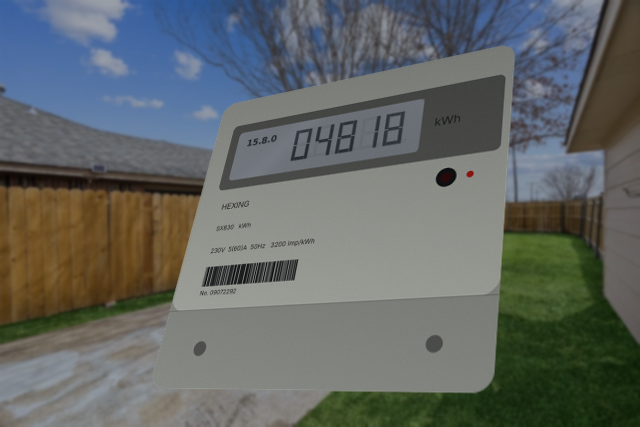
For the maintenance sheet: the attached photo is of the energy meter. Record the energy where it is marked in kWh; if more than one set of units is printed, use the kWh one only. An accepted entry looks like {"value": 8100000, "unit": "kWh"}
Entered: {"value": 4818, "unit": "kWh"}
